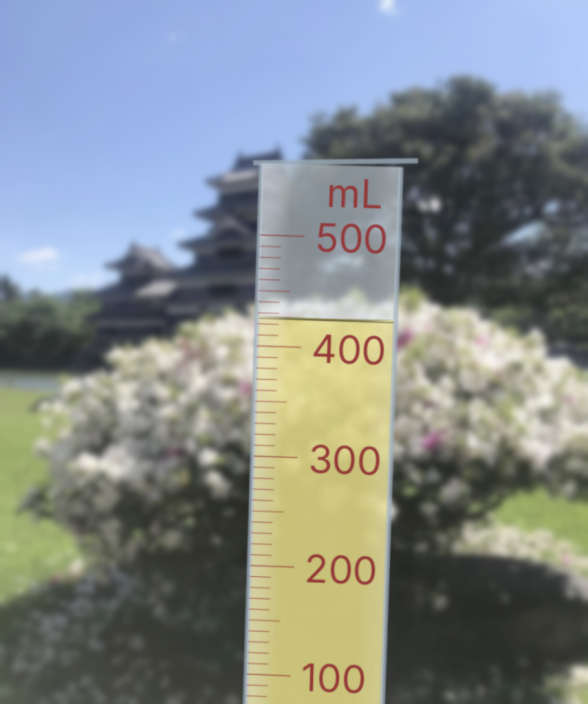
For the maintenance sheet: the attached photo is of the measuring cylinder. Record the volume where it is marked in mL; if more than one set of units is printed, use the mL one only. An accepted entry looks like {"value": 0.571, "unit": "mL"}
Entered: {"value": 425, "unit": "mL"}
